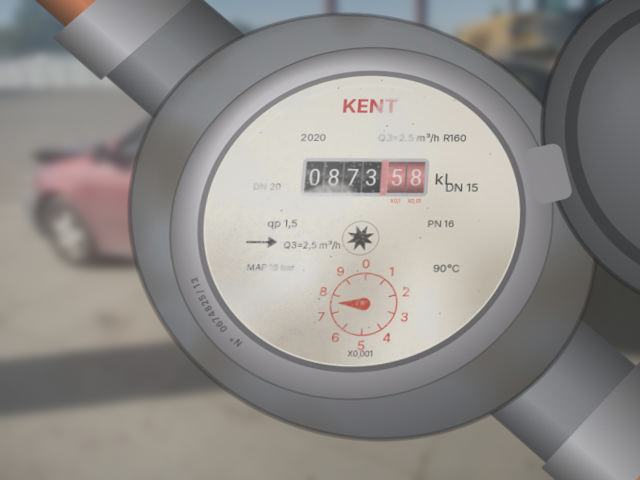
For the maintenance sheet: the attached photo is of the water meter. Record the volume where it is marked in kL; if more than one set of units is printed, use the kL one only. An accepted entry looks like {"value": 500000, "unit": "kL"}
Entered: {"value": 873.587, "unit": "kL"}
